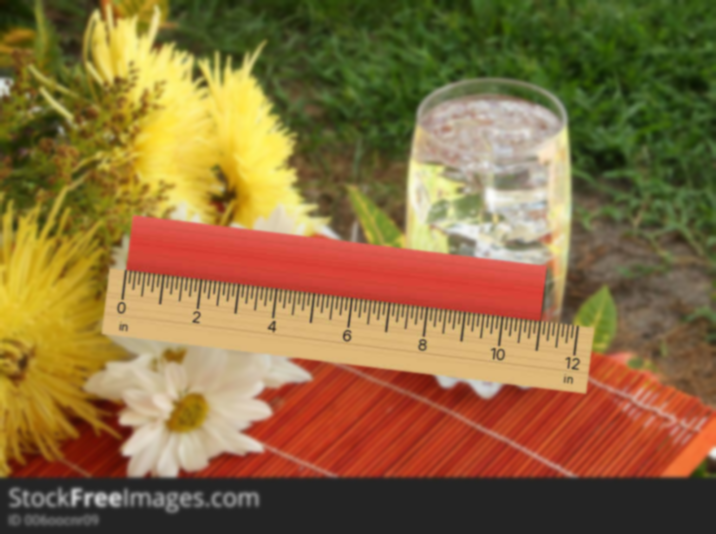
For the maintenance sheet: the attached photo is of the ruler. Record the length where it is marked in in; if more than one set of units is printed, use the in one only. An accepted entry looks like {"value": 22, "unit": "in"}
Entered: {"value": 11, "unit": "in"}
